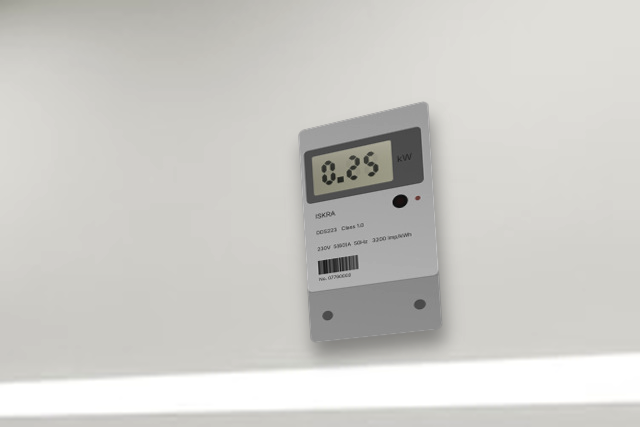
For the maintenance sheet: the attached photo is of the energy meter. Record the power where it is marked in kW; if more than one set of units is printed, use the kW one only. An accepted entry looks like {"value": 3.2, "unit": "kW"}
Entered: {"value": 0.25, "unit": "kW"}
